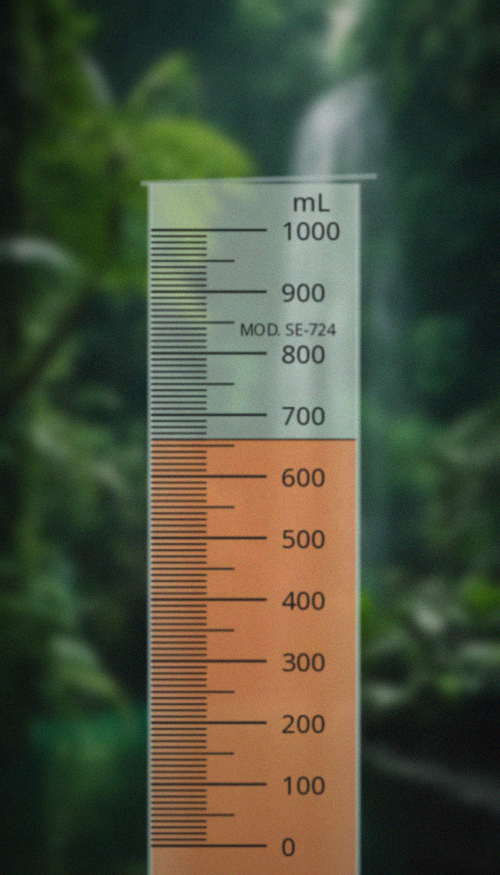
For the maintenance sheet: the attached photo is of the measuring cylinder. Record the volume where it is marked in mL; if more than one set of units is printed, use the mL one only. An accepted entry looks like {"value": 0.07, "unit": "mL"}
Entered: {"value": 660, "unit": "mL"}
